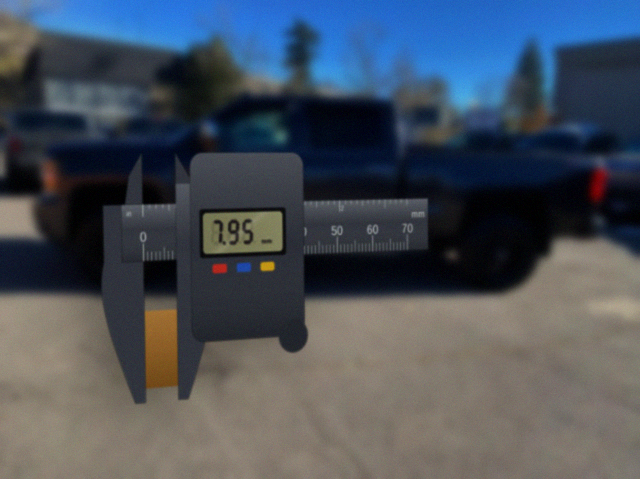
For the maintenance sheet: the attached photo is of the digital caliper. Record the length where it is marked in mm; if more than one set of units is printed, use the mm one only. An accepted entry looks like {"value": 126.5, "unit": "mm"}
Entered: {"value": 7.95, "unit": "mm"}
